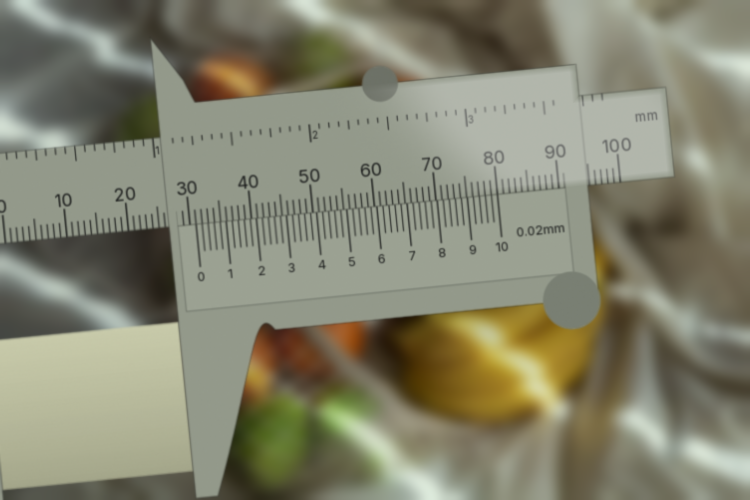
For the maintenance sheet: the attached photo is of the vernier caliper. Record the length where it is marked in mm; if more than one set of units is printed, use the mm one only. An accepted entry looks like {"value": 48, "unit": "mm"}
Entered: {"value": 31.0, "unit": "mm"}
